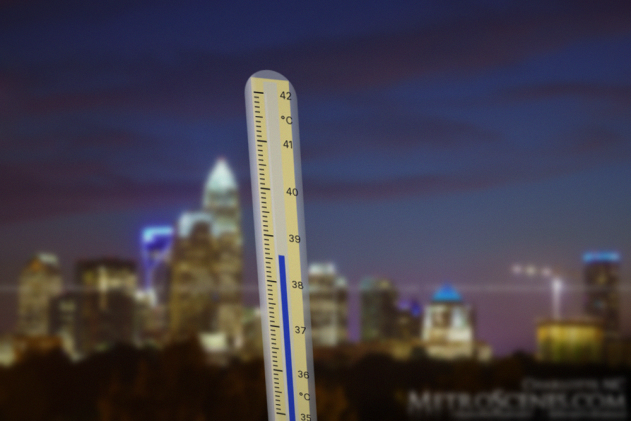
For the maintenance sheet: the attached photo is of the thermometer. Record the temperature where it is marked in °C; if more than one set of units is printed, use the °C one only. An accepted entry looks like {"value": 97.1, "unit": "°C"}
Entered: {"value": 38.6, "unit": "°C"}
